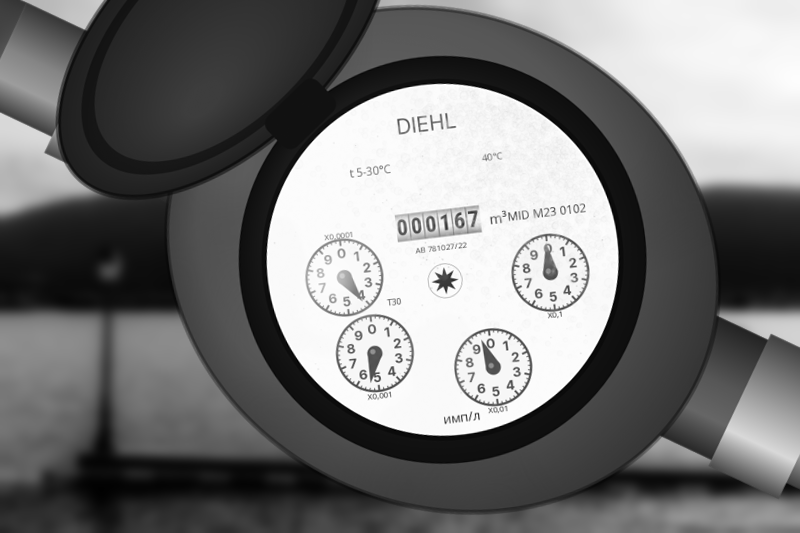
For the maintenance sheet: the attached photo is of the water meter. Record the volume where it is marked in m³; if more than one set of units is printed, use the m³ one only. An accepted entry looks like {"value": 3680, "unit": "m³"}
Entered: {"value": 166.9954, "unit": "m³"}
